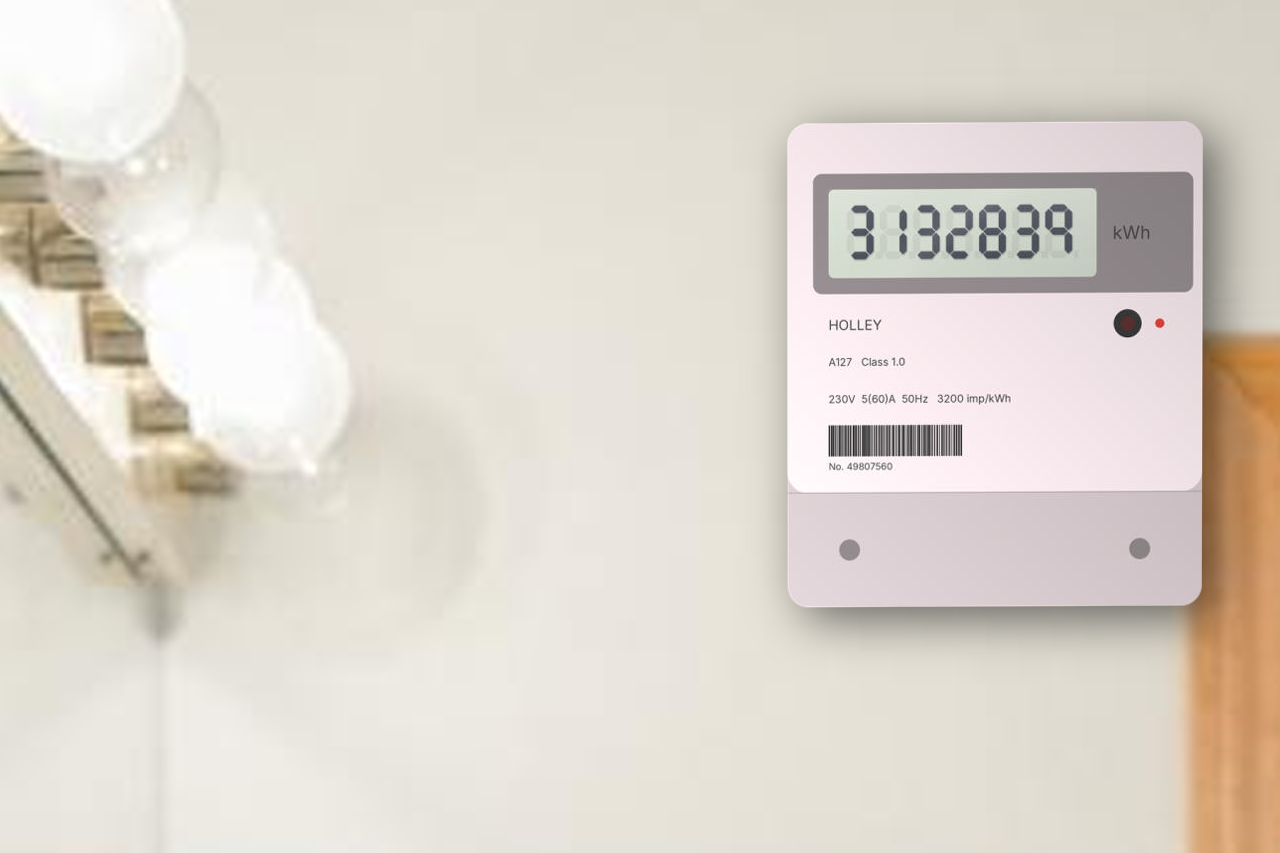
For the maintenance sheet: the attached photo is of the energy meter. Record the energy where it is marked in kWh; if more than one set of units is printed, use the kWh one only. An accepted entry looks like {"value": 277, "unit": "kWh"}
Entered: {"value": 3132839, "unit": "kWh"}
